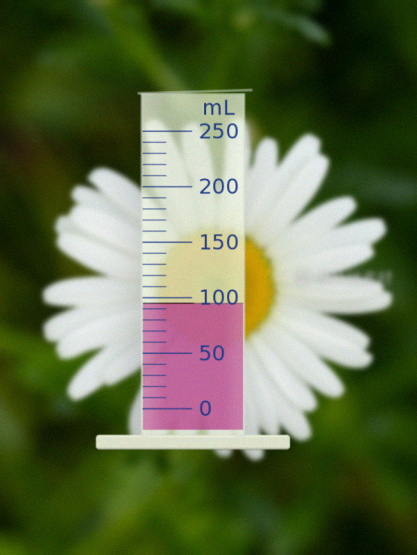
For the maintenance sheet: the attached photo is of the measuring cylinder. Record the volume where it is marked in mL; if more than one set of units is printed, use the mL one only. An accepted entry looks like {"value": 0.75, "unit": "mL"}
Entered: {"value": 95, "unit": "mL"}
